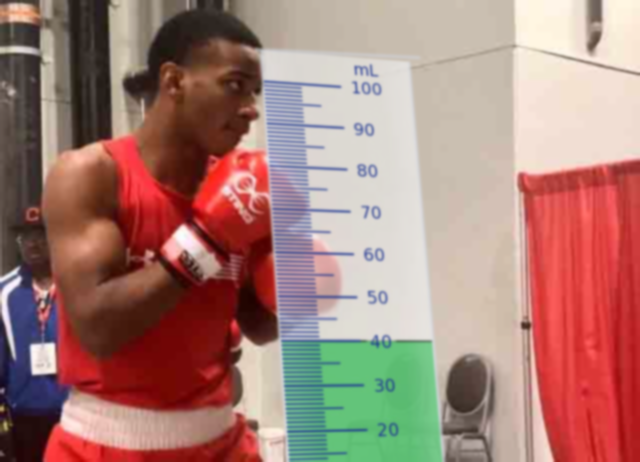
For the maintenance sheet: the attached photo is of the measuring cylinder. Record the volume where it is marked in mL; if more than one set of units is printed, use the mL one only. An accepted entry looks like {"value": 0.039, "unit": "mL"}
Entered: {"value": 40, "unit": "mL"}
